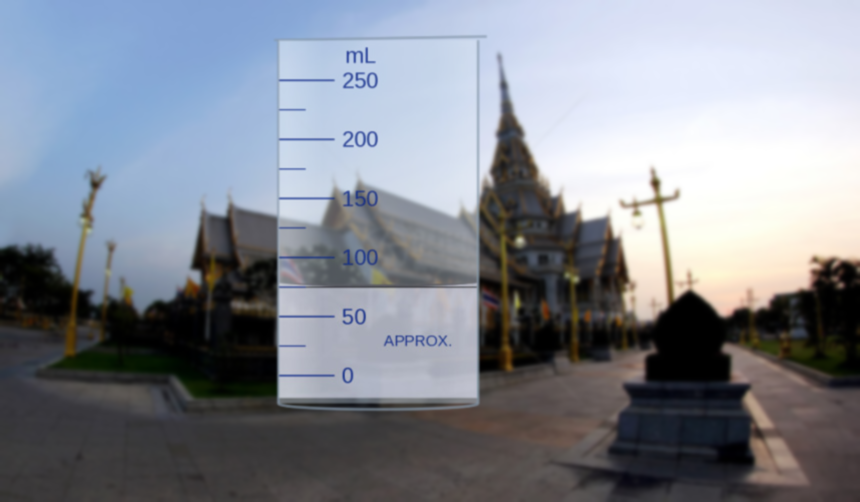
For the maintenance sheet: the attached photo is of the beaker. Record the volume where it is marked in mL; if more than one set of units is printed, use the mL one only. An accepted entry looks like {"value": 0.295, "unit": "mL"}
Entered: {"value": 75, "unit": "mL"}
